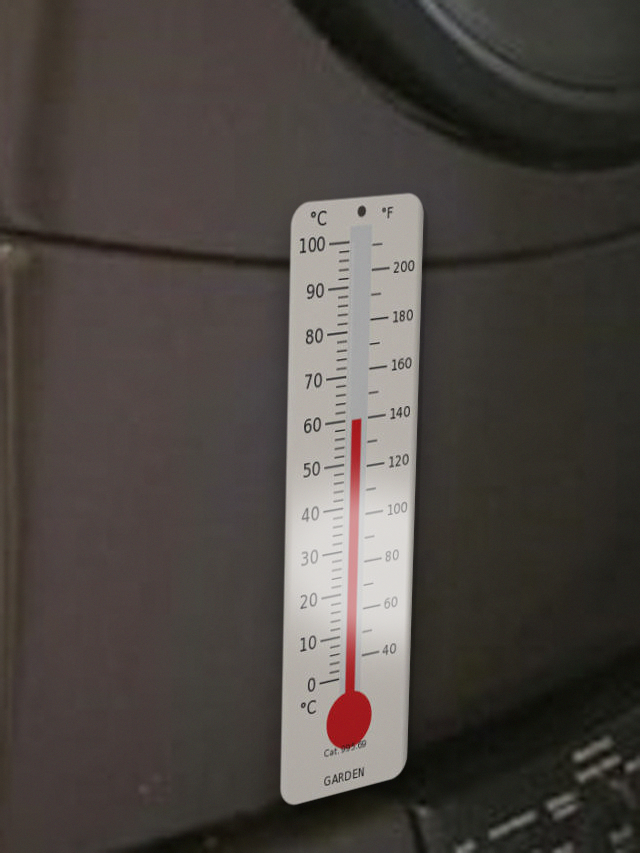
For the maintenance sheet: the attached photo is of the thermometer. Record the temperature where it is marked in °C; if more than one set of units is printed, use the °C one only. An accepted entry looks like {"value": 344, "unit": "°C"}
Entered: {"value": 60, "unit": "°C"}
